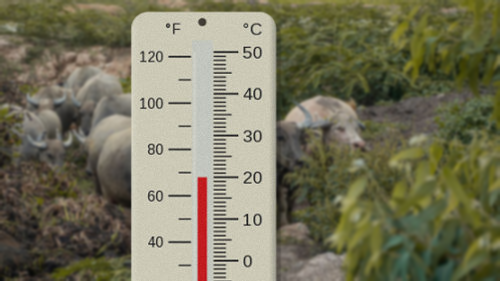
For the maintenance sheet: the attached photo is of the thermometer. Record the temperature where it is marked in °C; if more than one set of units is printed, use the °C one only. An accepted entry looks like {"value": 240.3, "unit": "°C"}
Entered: {"value": 20, "unit": "°C"}
